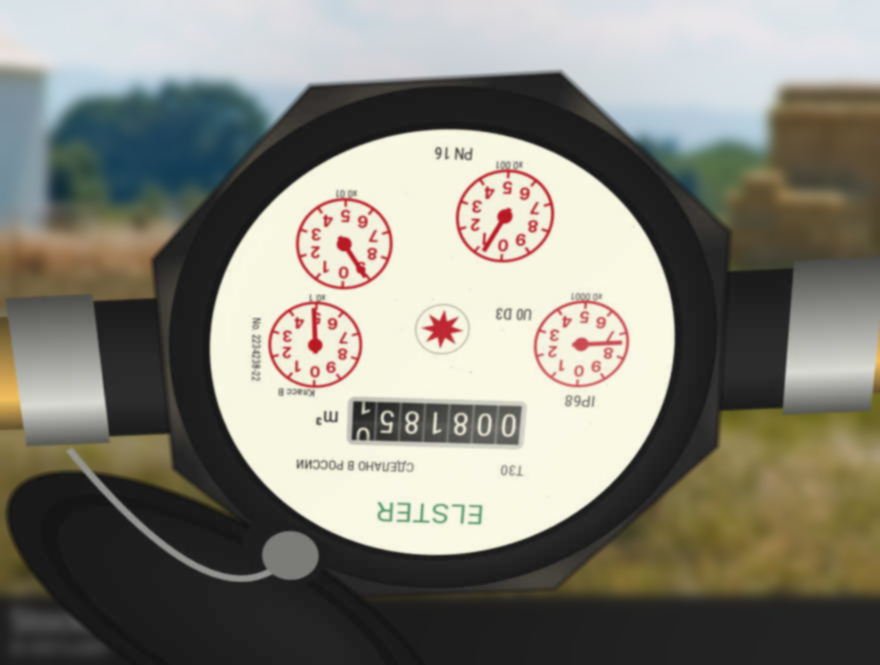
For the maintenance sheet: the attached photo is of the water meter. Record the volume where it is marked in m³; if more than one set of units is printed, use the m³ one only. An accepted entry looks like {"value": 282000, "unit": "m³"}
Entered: {"value": 81850.4907, "unit": "m³"}
